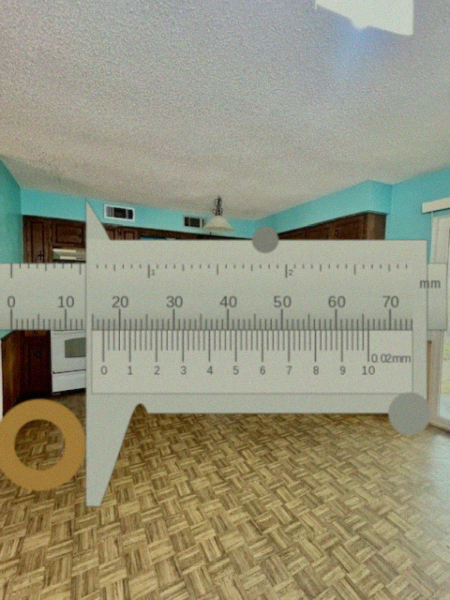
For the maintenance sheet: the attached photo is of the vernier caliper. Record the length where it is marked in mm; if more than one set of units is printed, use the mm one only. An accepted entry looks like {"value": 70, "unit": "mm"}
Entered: {"value": 17.0, "unit": "mm"}
